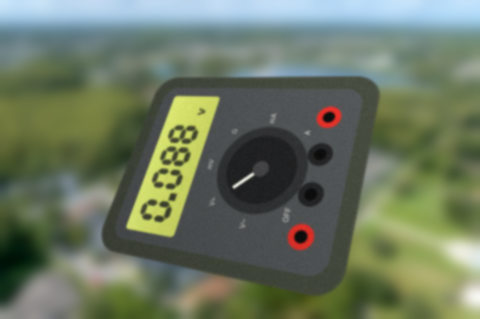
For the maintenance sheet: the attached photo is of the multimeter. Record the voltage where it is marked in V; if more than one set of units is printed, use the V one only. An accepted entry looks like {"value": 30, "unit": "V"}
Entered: {"value": 0.088, "unit": "V"}
